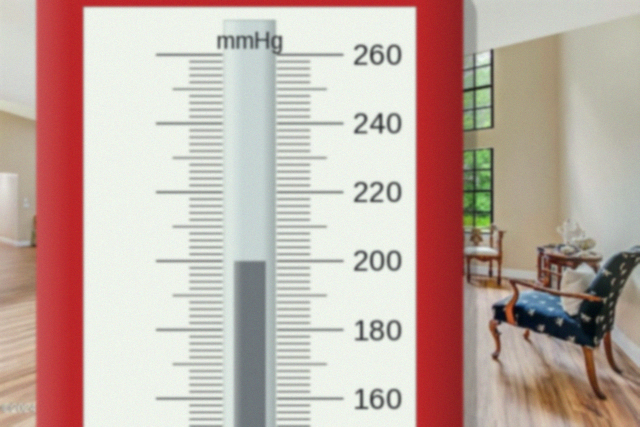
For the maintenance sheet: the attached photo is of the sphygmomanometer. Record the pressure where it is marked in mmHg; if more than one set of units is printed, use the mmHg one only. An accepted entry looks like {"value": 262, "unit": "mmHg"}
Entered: {"value": 200, "unit": "mmHg"}
